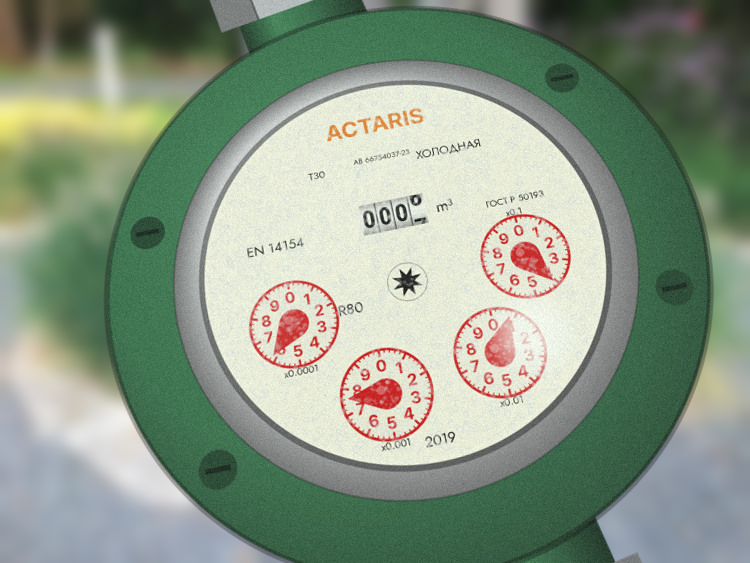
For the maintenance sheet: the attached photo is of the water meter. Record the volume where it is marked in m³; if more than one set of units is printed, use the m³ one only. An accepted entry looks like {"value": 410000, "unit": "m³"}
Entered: {"value": 6.4076, "unit": "m³"}
